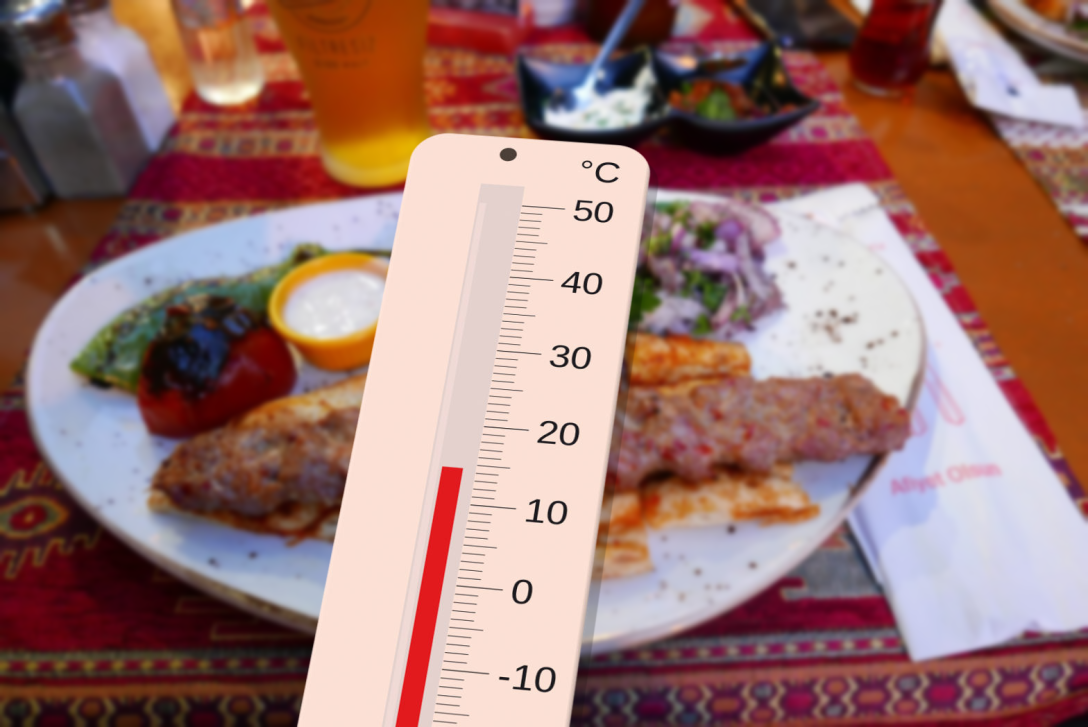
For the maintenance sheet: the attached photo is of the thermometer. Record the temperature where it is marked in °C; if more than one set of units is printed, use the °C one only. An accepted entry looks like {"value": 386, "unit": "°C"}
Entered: {"value": 14.5, "unit": "°C"}
